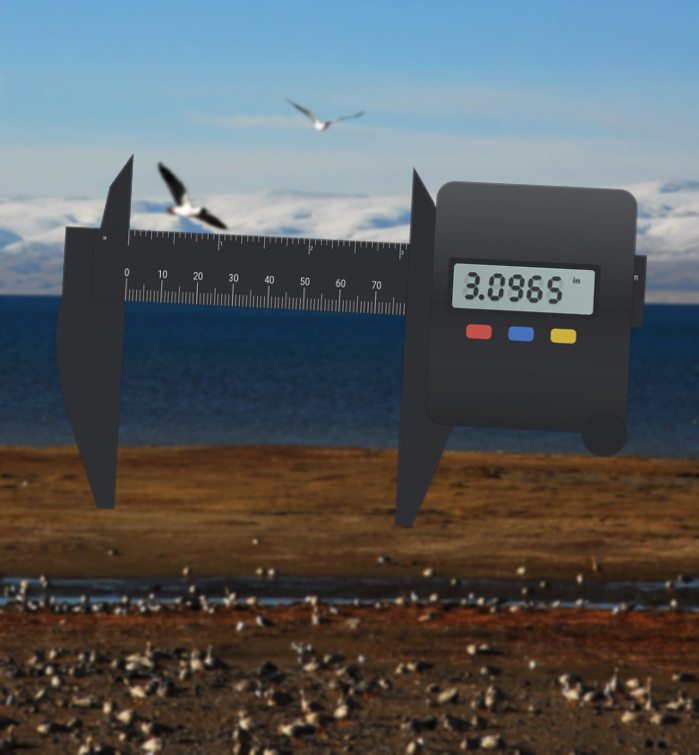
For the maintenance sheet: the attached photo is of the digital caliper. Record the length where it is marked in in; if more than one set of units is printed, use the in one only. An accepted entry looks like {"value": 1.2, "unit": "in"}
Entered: {"value": 3.0965, "unit": "in"}
